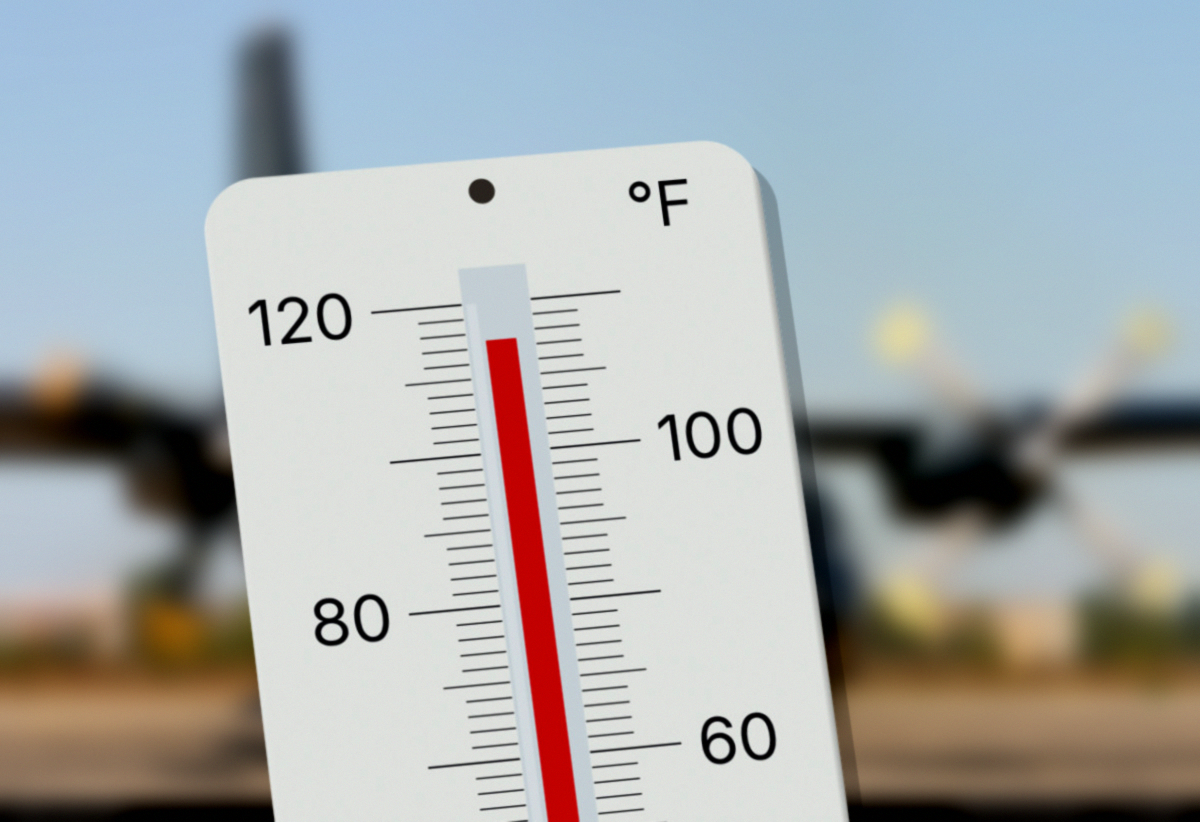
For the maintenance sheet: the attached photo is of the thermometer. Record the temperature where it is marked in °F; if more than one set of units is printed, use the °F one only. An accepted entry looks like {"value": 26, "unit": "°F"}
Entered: {"value": 115, "unit": "°F"}
